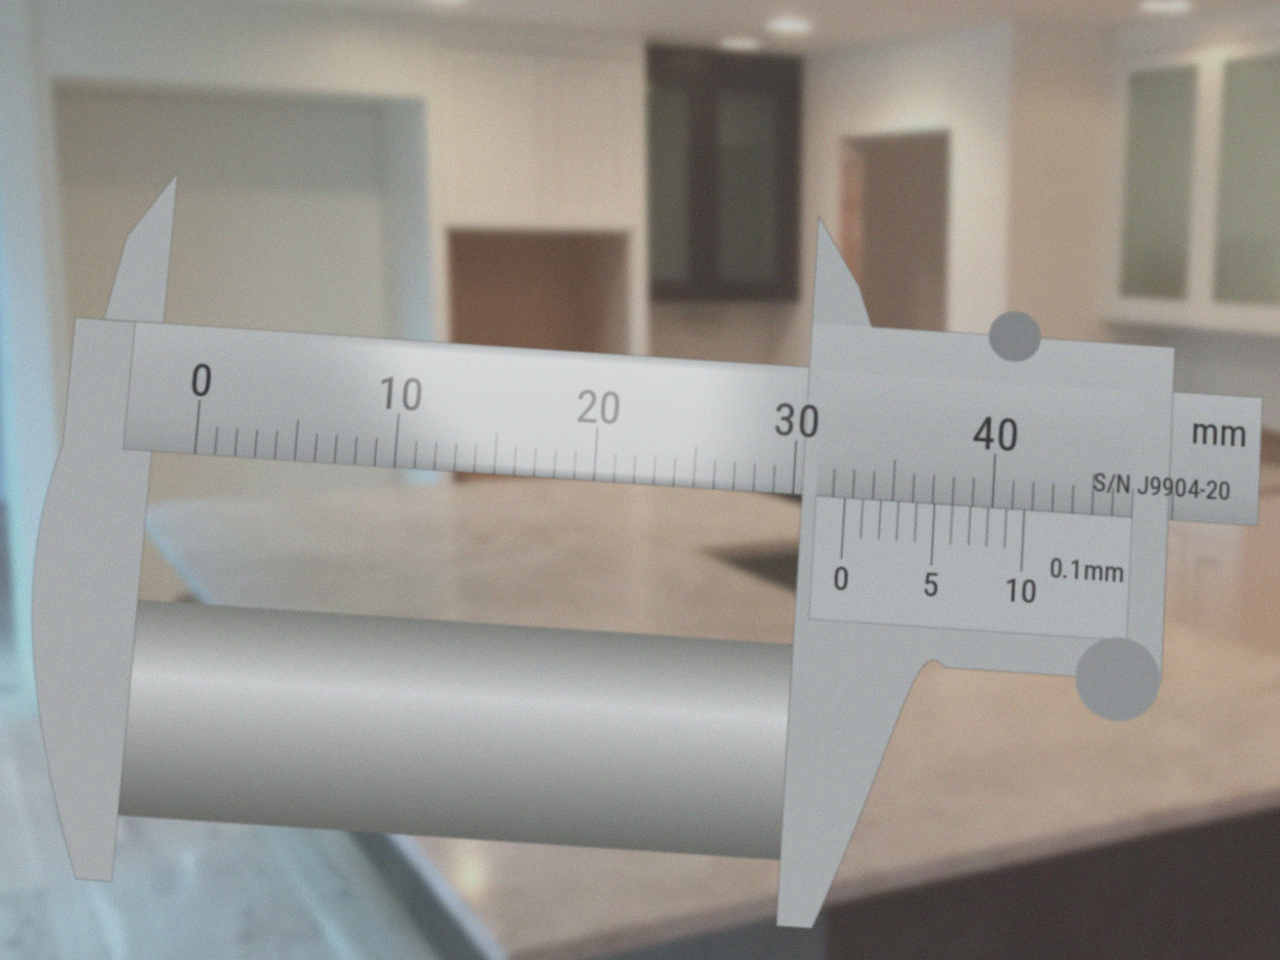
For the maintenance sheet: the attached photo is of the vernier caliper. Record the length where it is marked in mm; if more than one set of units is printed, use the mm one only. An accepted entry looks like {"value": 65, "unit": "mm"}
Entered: {"value": 32.6, "unit": "mm"}
